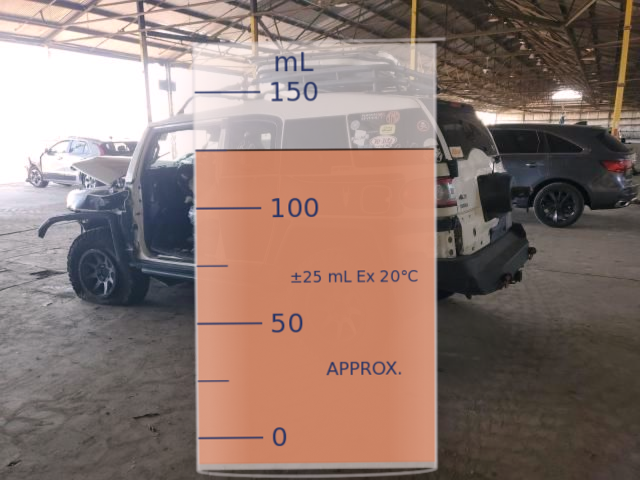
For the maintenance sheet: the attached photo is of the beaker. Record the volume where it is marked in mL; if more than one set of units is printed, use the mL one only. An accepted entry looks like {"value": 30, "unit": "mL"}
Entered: {"value": 125, "unit": "mL"}
